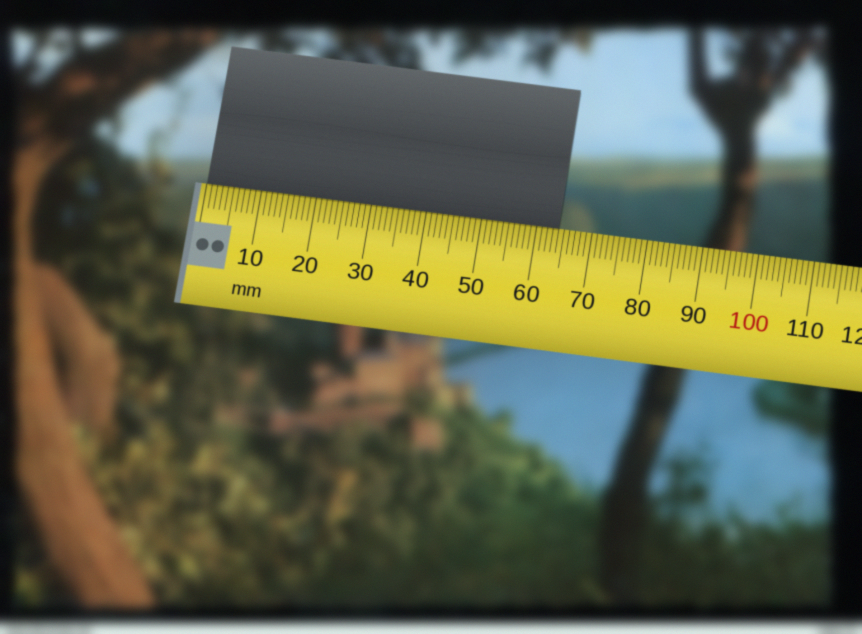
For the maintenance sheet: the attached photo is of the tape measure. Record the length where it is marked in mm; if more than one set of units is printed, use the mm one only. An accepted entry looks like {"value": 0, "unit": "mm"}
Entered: {"value": 64, "unit": "mm"}
